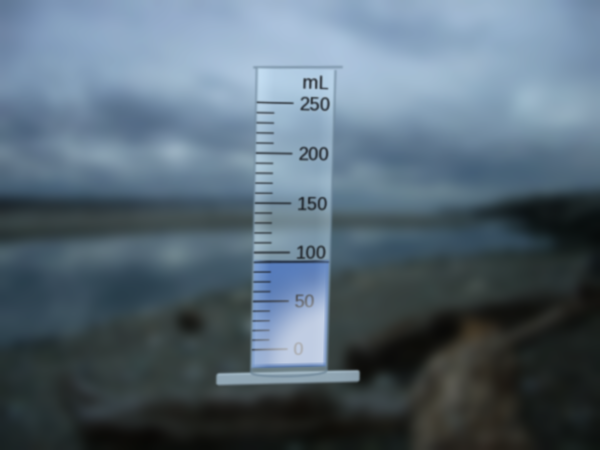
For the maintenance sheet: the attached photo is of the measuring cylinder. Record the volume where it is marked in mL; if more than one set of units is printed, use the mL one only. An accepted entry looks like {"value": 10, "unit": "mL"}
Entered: {"value": 90, "unit": "mL"}
